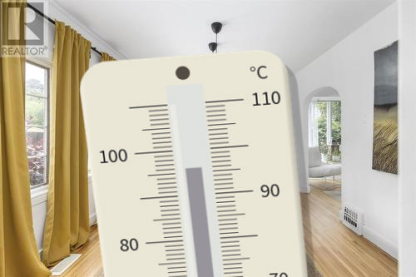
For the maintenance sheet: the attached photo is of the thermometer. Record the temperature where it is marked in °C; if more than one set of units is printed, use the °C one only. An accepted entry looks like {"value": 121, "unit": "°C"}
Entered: {"value": 96, "unit": "°C"}
